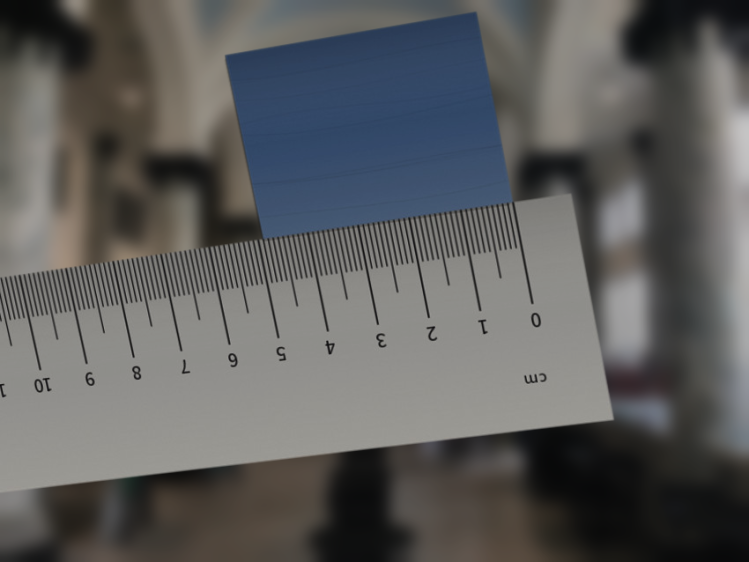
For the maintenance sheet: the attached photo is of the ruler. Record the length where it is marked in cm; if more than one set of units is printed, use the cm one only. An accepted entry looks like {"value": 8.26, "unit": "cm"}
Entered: {"value": 4.9, "unit": "cm"}
